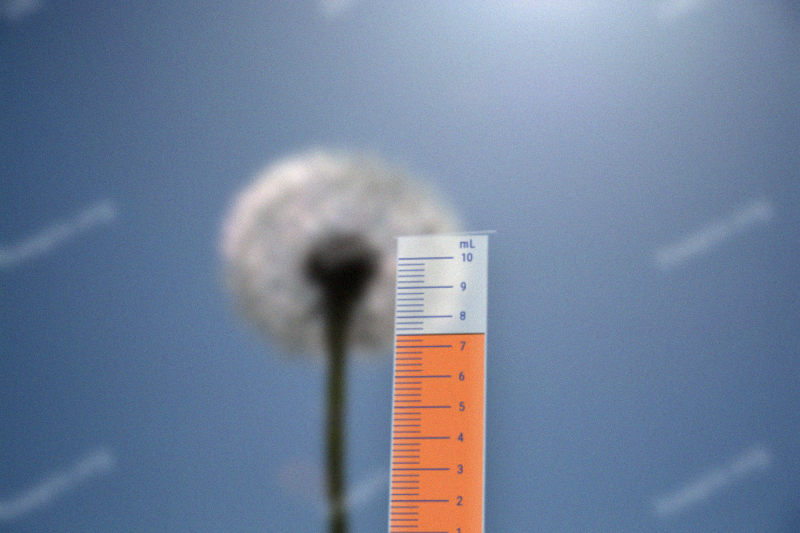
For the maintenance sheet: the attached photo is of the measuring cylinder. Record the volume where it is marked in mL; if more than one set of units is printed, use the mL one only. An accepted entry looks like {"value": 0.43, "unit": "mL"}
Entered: {"value": 7.4, "unit": "mL"}
